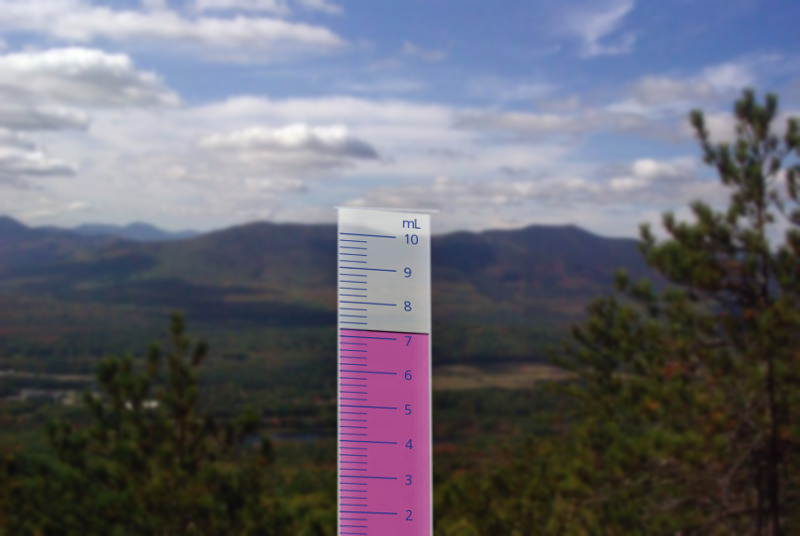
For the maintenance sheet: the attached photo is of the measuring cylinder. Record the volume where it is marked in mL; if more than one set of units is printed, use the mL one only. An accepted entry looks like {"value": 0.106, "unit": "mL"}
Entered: {"value": 7.2, "unit": "mL"}
